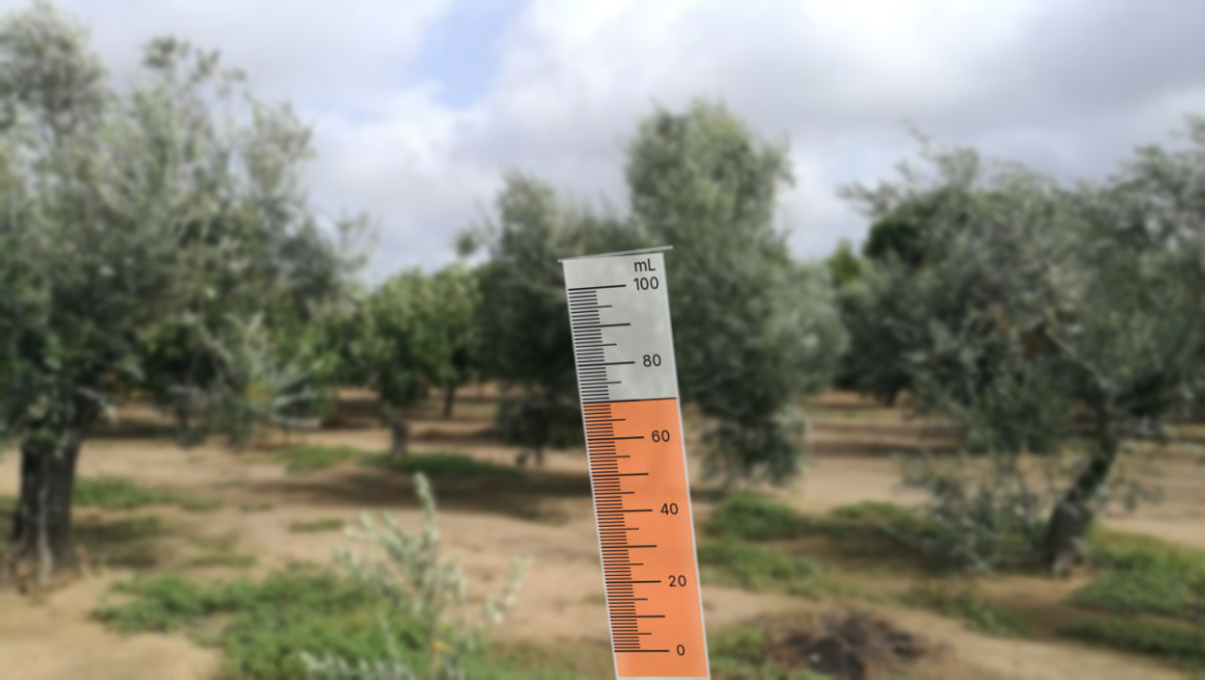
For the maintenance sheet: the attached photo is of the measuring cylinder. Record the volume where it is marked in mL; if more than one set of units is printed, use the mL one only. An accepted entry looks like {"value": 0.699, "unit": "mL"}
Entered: {"value": 70, "unit": "mL"}
